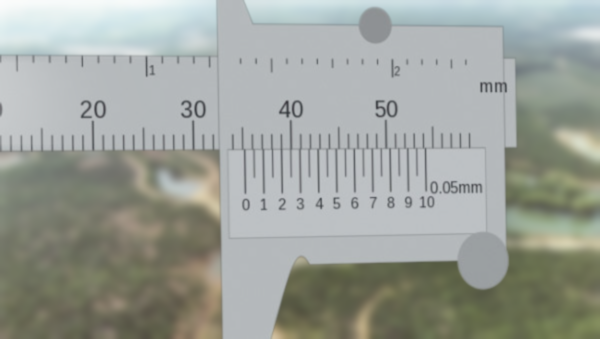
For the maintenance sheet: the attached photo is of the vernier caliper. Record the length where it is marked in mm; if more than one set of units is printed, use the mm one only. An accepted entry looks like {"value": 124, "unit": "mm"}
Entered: {"value": 35.2, "unit": "mm"}
